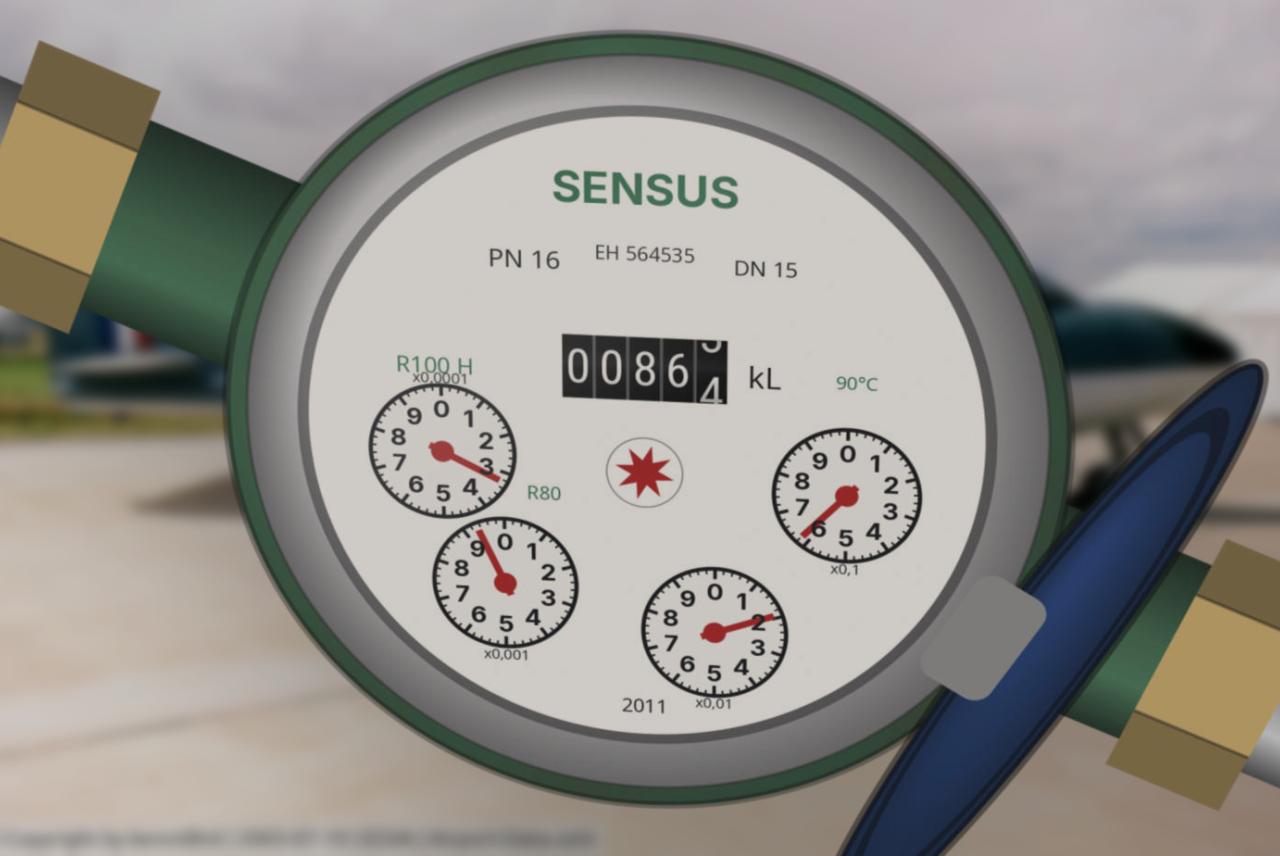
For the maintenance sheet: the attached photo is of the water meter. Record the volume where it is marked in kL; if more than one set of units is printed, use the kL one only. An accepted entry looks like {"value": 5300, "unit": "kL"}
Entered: {"value": 863.6193, "unit": "kL"}
